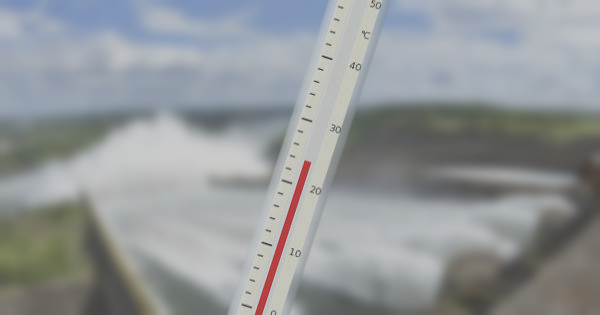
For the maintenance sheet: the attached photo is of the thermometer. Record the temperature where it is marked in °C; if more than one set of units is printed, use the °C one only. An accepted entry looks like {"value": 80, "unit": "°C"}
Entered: {"value": 24, "unit": "°C"}
